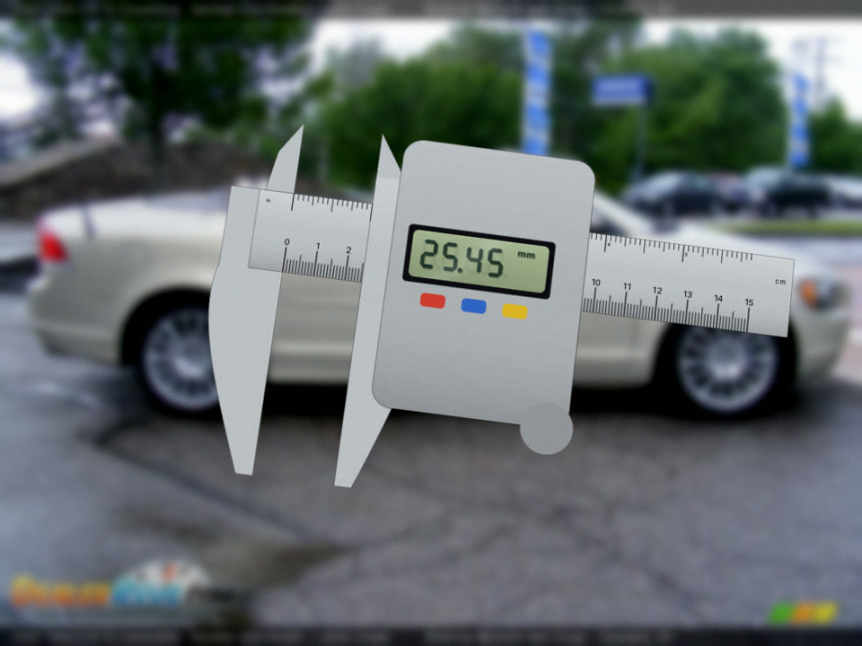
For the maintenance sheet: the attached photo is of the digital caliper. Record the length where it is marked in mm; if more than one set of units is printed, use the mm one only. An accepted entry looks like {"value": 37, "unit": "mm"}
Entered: {"value": 25.45, "unit": "mm"}
